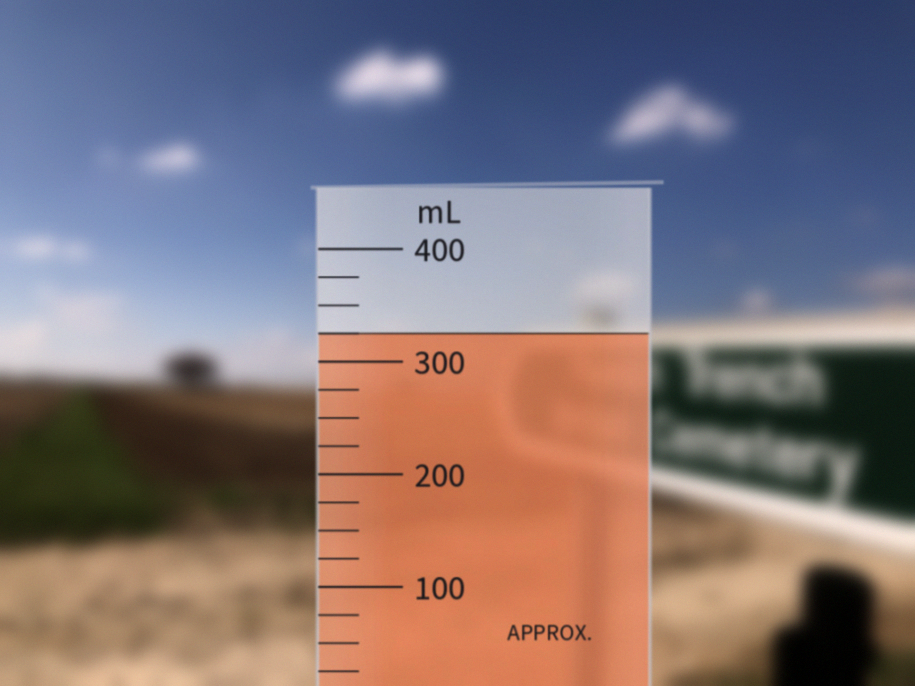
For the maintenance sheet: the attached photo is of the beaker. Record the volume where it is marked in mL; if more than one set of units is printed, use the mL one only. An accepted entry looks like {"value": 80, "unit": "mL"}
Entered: {"value": 325, "unit": "mL"}
